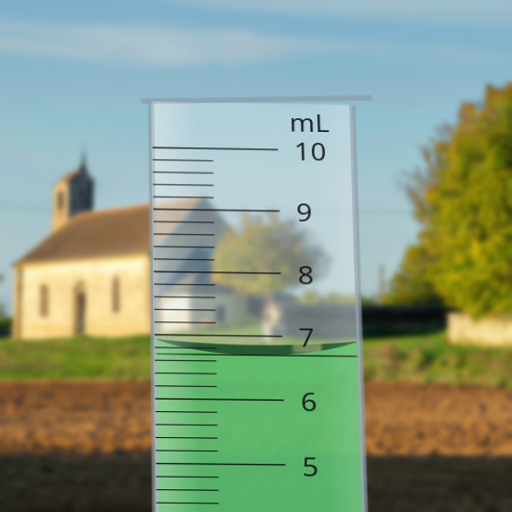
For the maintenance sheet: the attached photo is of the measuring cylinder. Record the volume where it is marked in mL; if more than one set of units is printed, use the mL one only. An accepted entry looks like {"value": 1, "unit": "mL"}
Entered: {"value": 6.7, "unit": "mL"}
